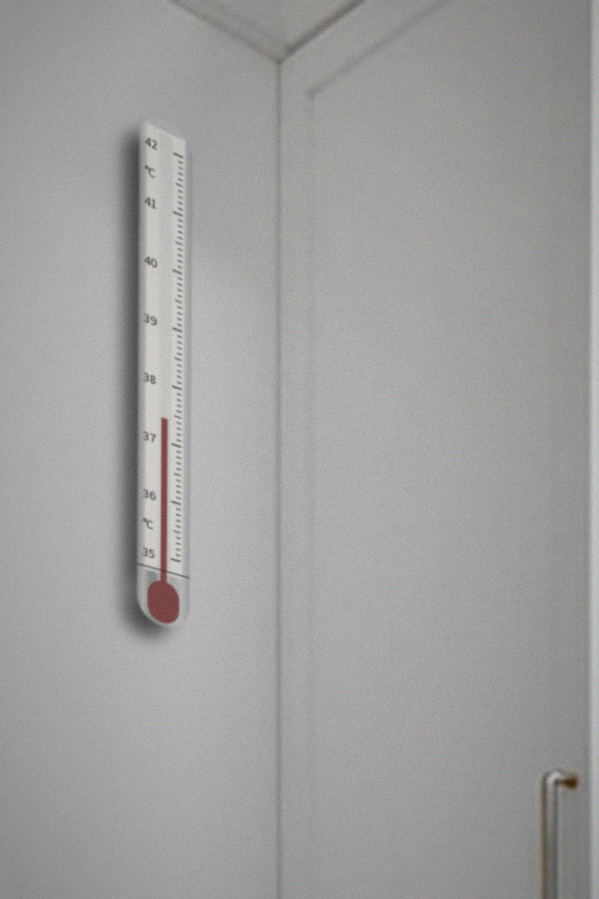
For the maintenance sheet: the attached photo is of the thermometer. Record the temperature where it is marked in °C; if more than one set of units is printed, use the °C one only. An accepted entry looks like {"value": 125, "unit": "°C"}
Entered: {"value": 37.4, "unit": "°C"}
